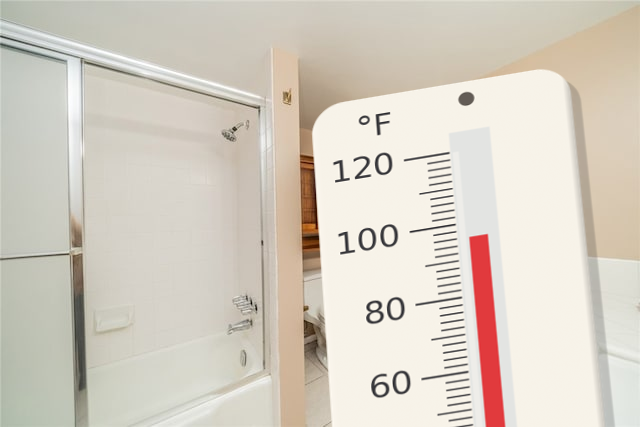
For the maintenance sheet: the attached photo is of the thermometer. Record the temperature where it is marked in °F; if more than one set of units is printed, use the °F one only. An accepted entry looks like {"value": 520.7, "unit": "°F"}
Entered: {"value": 96, "unit": "°F"}
